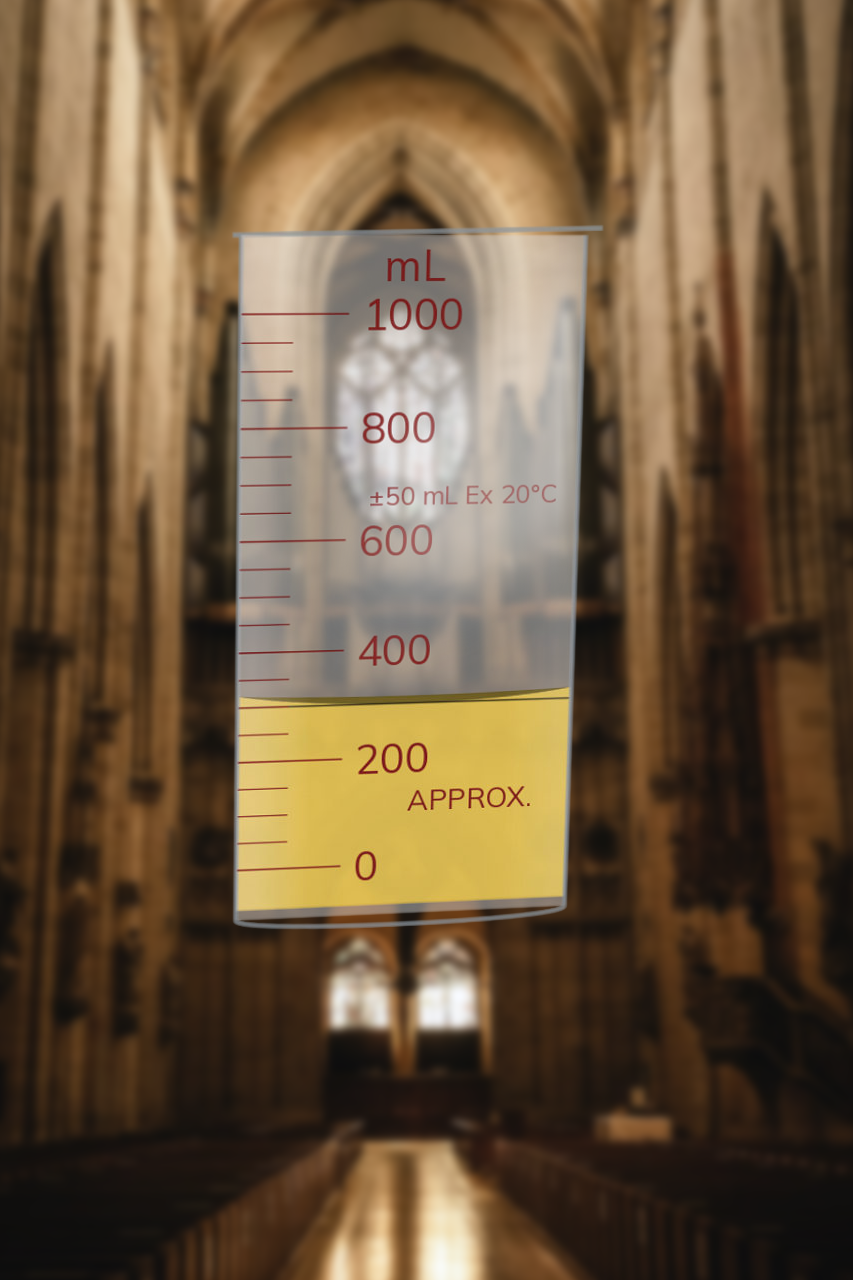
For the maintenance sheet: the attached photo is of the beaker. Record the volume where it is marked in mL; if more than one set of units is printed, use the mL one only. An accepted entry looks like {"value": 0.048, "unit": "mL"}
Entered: {"value": 300, "unit": "mL"}
